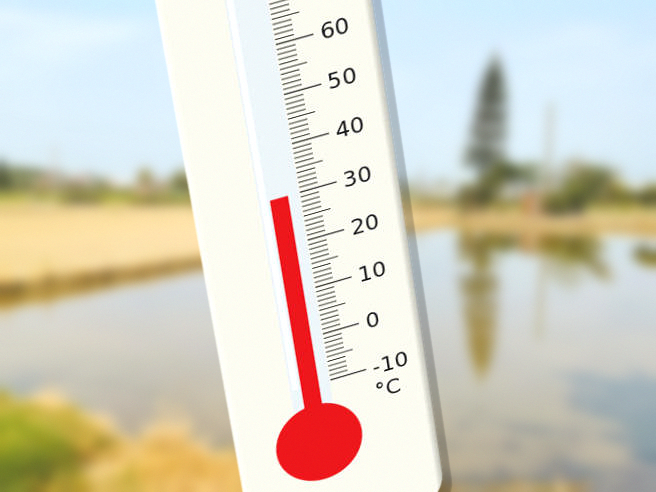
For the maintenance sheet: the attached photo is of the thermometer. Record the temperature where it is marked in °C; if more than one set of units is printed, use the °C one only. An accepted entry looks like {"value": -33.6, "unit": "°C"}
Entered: {"value": 30, "unit": "°C"}
